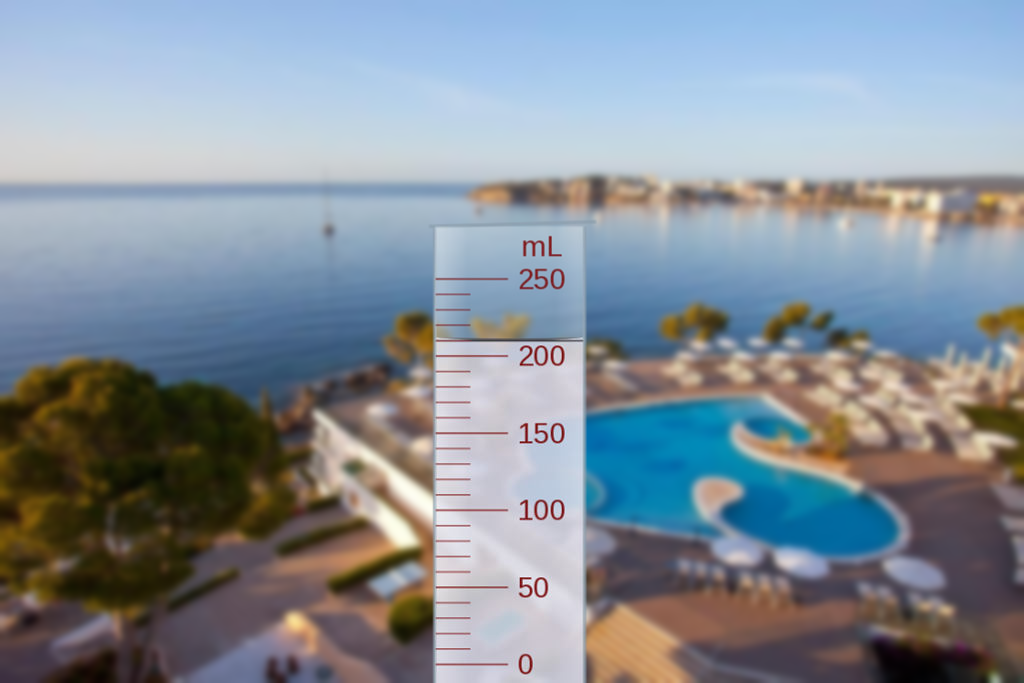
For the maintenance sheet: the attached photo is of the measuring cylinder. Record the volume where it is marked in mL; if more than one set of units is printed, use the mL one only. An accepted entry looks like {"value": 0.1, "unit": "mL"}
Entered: {"value": 210, "unit": "mL"}
